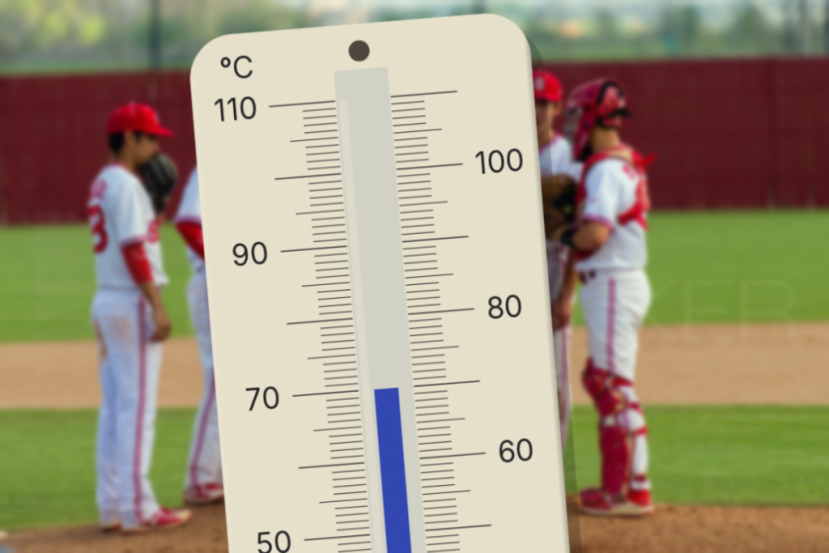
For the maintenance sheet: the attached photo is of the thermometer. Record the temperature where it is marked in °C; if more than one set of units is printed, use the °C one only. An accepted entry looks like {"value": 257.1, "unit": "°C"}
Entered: {"value": 70, "unit": "°C"}
